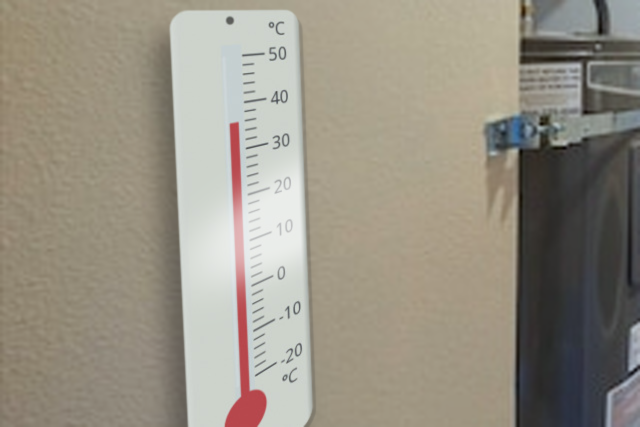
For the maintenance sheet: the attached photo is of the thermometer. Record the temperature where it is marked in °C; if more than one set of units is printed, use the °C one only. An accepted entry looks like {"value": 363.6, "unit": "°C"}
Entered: {"value": 36, "unit": "°C"}
